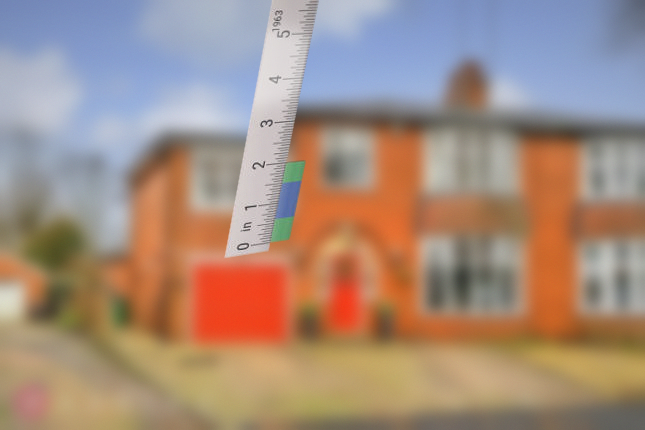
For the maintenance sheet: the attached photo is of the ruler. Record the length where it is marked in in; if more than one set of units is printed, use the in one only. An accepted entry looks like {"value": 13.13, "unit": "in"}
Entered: {"value": 2, "unit": "in"}
